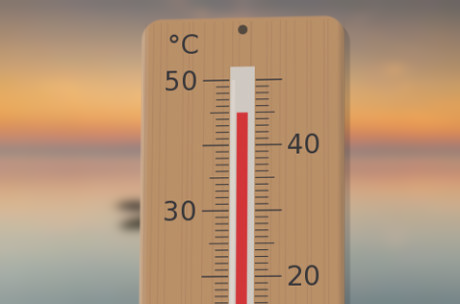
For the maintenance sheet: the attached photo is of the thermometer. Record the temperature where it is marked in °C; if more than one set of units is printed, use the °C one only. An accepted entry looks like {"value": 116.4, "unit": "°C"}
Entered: {"value": 45, "unit": "°C"}
